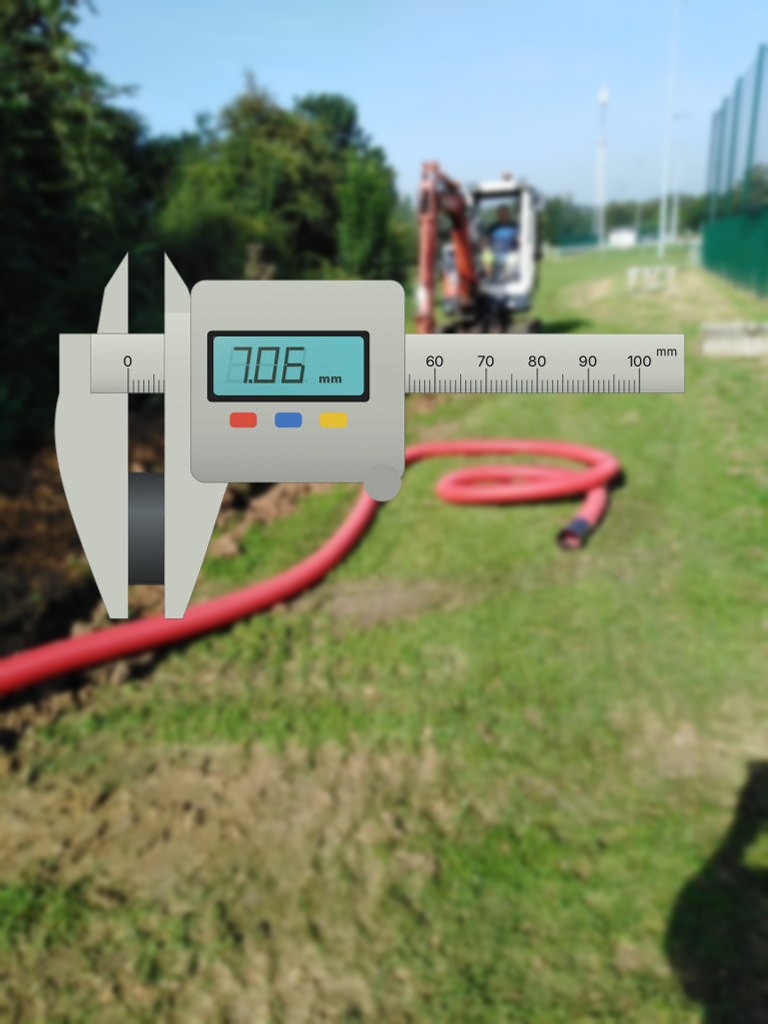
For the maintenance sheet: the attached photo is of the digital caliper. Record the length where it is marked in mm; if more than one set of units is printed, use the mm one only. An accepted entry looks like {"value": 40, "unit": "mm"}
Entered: {"value": 7.06, "unit": "mm"}
